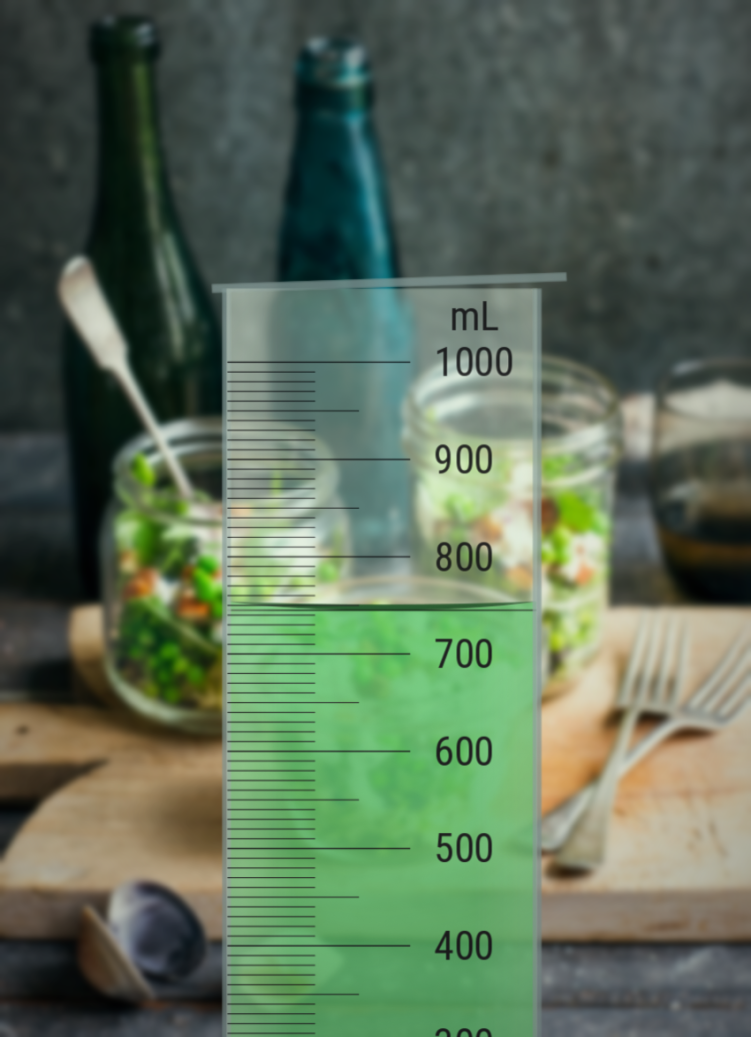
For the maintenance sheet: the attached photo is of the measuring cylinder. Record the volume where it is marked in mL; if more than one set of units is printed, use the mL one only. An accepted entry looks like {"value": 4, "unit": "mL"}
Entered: {"value": 745, "unit": "mL"}
